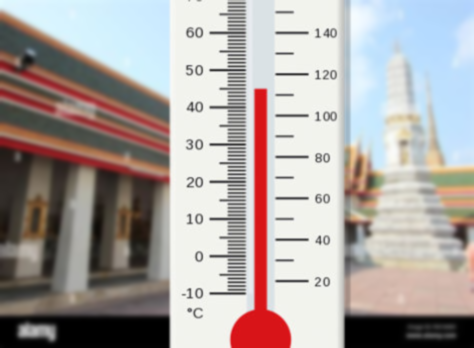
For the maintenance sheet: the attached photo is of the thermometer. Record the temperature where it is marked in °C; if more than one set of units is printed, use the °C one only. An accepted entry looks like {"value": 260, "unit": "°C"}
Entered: {"value": 45, "unit": "°C"}
